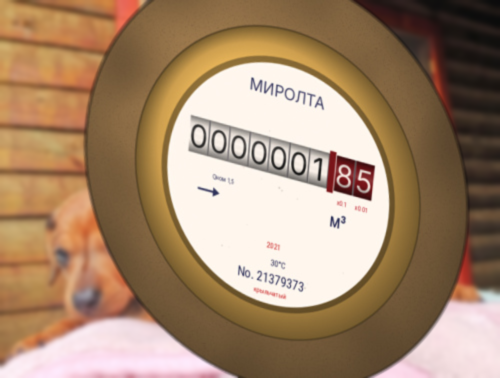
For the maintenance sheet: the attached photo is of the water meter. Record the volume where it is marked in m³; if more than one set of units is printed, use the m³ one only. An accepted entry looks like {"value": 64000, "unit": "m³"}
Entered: {"value": 1.85, "unit": "m³"}
